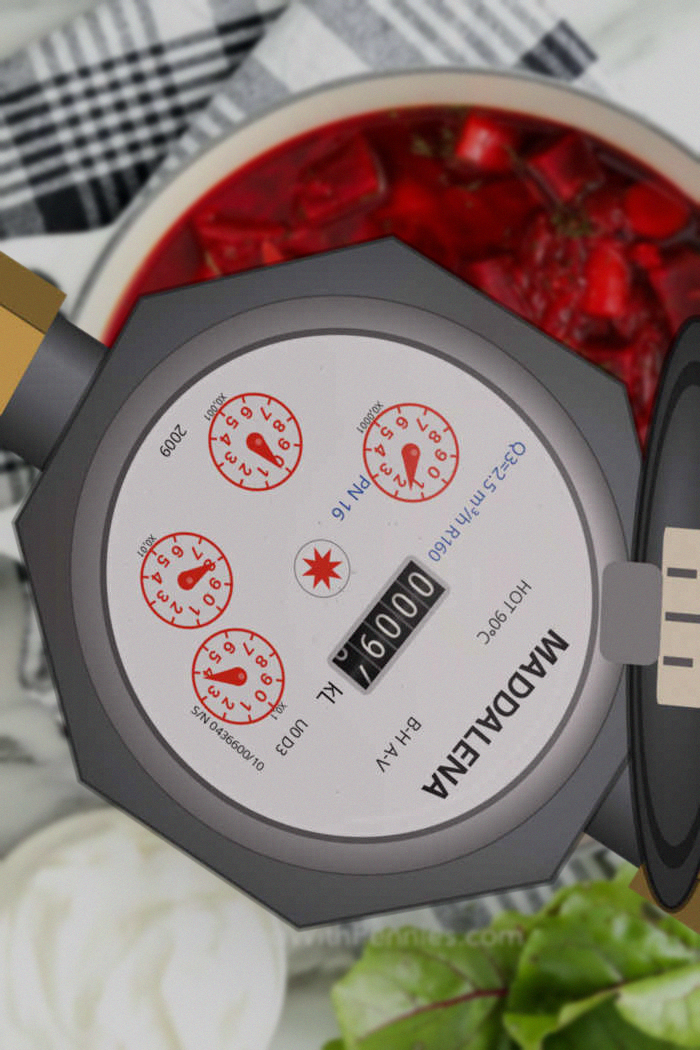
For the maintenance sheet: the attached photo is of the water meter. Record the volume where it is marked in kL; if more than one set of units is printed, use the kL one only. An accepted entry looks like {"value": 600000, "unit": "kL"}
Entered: {"value": 97.3801, "unit": "kL"}
